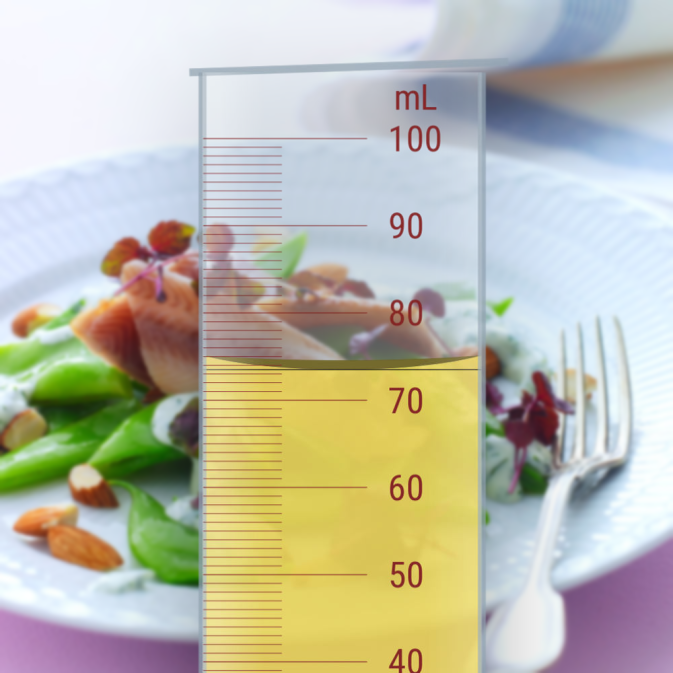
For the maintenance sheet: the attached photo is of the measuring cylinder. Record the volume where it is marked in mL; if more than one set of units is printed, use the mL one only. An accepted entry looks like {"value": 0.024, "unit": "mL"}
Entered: {"value": 73.5, "unit": "mL"}
